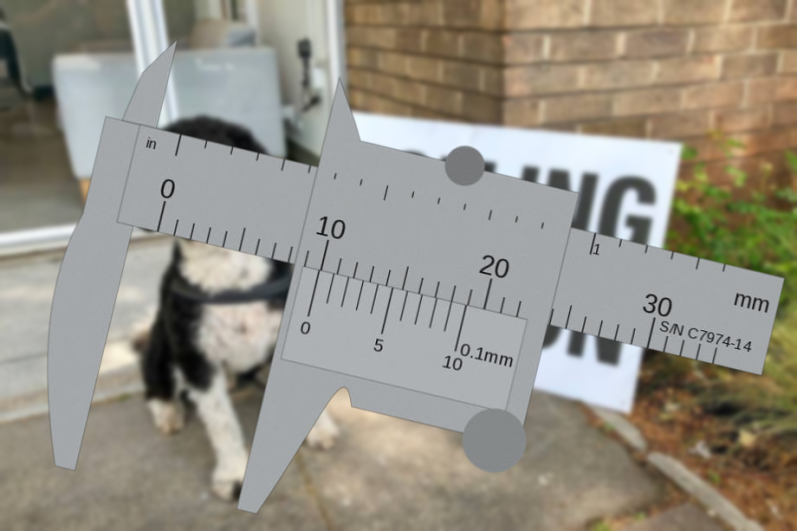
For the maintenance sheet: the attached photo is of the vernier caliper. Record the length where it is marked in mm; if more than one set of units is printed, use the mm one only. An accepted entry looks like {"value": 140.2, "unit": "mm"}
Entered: {"value": 9.9, "unit": "mm"}
